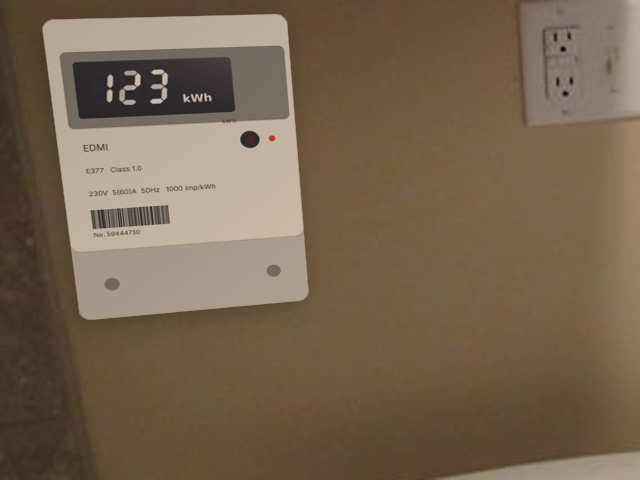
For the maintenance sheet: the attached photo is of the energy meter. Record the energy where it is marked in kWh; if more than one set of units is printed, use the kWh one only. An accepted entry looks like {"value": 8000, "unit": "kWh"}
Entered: {"value": 123, "unit": "kWh"}
